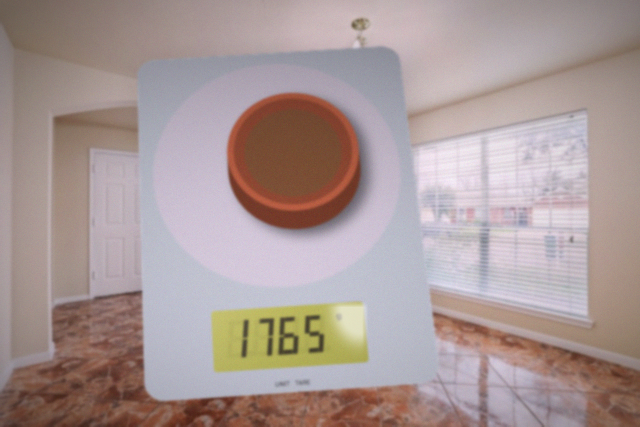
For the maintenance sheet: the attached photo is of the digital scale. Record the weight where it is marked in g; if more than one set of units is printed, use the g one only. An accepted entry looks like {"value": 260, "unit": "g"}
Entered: {"value": 1765, "unit": "g"}
